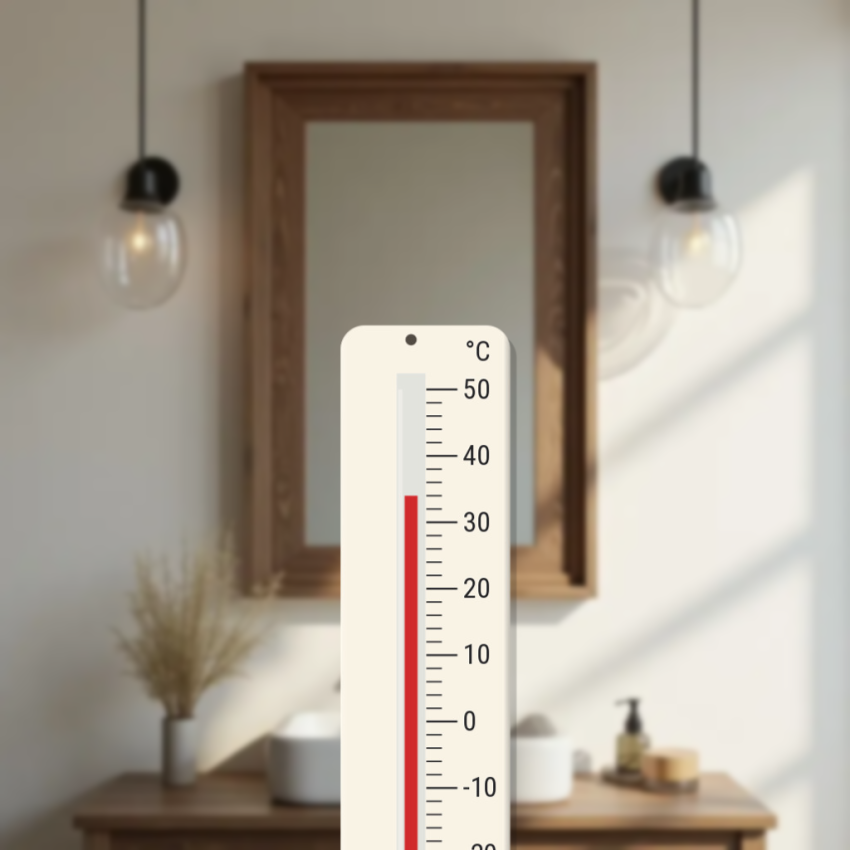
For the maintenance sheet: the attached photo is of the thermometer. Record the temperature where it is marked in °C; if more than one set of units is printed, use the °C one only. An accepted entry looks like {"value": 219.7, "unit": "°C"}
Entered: {"value": 34, "unit": "°C"}
